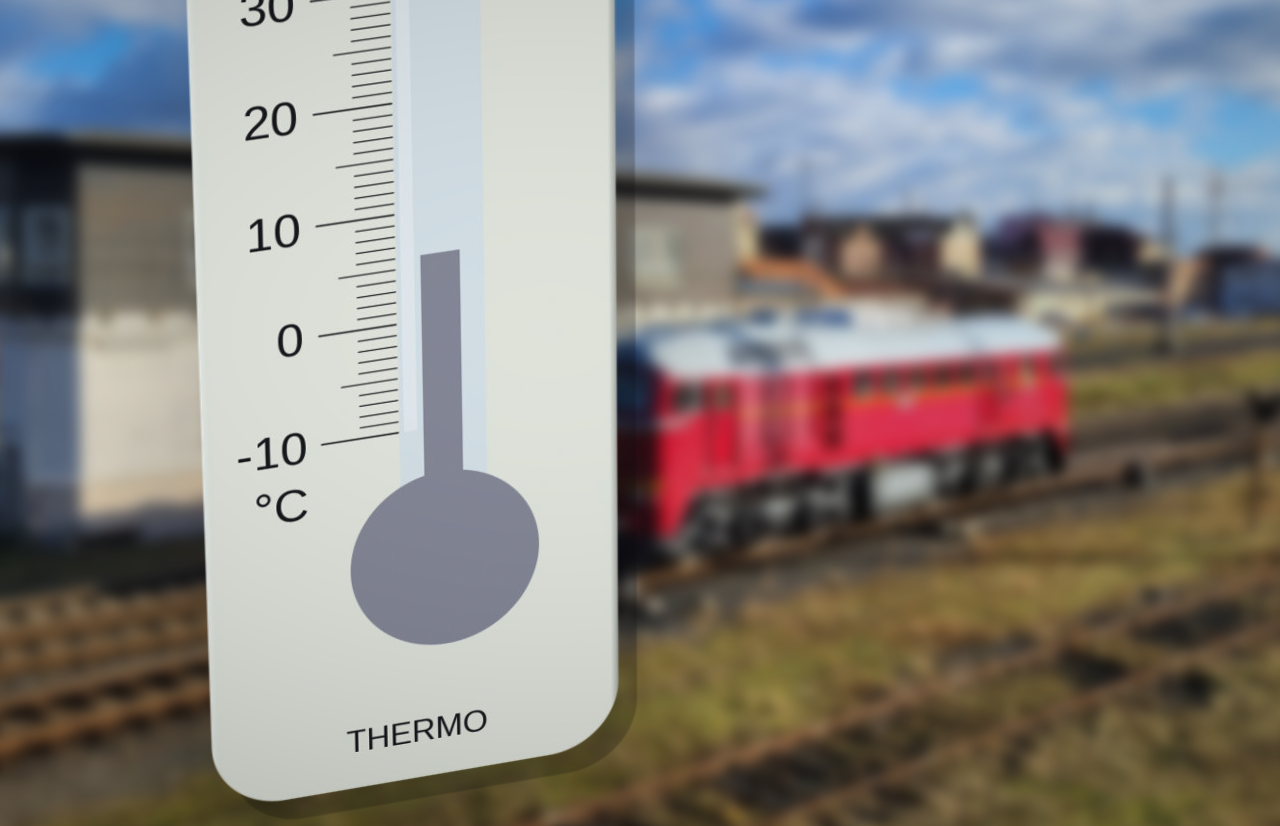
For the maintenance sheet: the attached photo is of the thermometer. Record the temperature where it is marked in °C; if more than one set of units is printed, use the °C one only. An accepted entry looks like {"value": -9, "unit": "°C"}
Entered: {"value": 6, "unit": "°C"}
